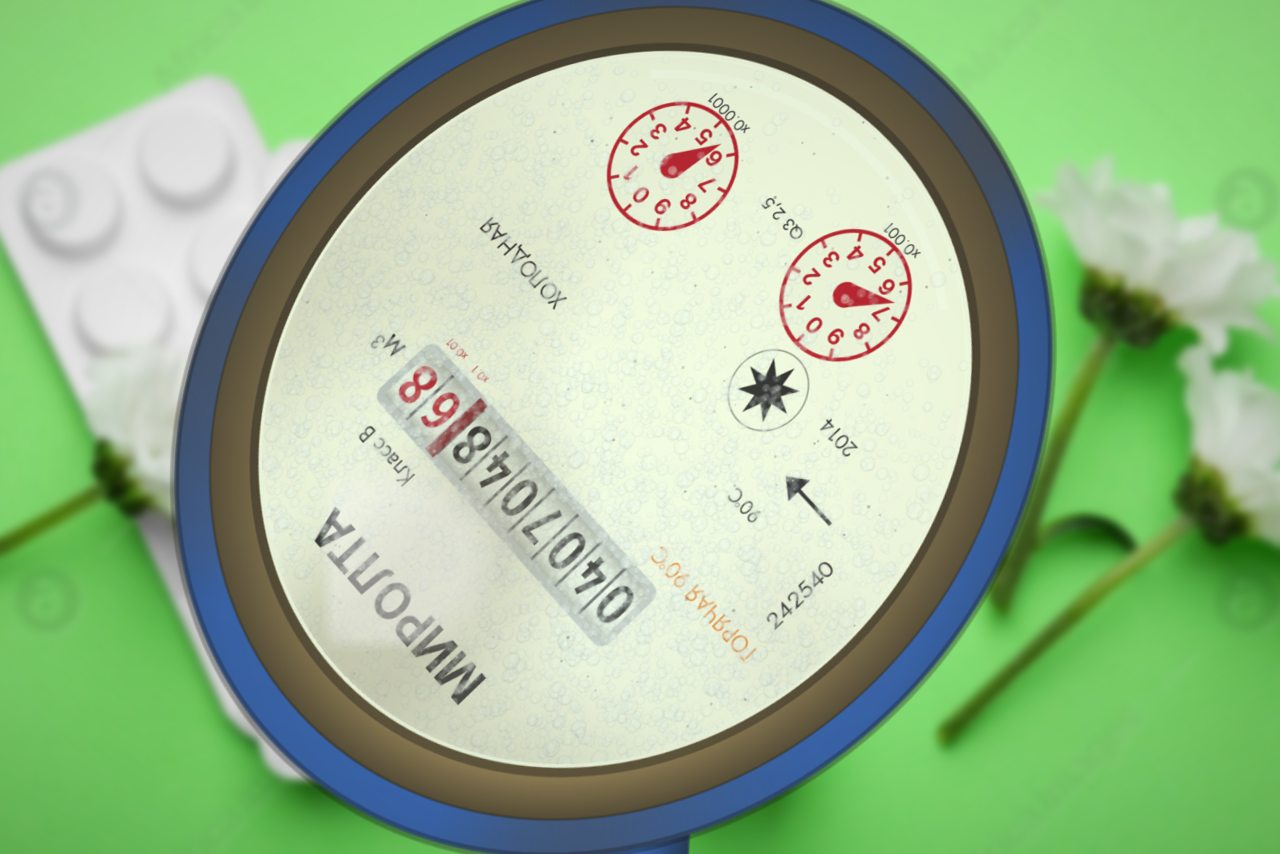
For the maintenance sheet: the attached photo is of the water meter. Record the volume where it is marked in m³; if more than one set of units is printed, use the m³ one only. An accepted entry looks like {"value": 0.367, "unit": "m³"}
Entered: {"value": 407048.6865, "unit": "m³"}
